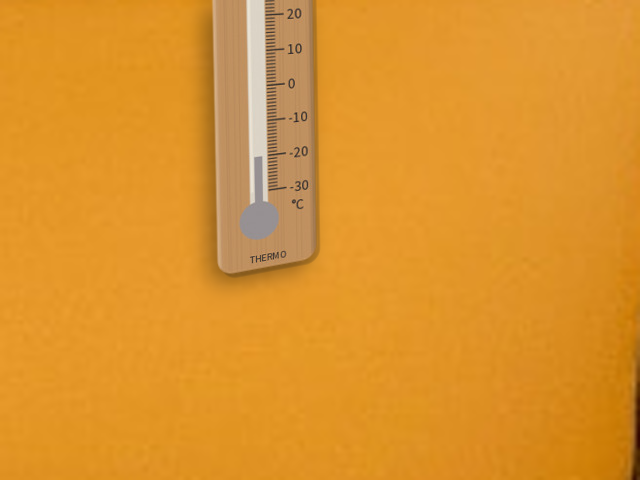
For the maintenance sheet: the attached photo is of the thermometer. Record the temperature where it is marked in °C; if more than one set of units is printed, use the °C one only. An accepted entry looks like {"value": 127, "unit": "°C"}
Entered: {"value": -20, "unit": "°C"}
